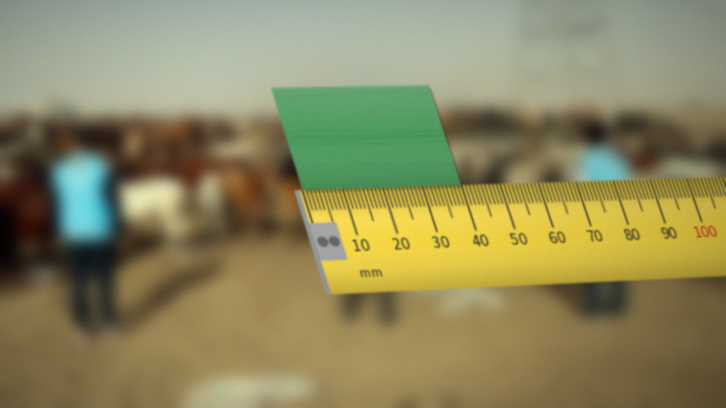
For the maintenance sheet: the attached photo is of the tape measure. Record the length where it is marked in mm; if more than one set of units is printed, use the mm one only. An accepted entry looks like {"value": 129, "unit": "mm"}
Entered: {"value": 40, "unit": "mm"}
